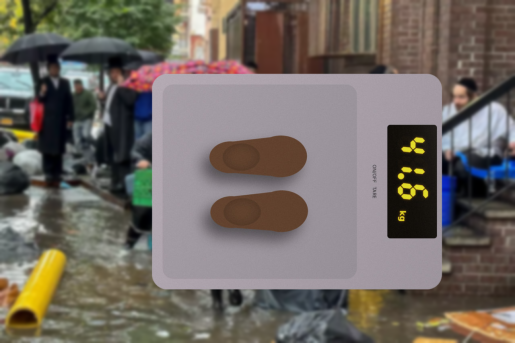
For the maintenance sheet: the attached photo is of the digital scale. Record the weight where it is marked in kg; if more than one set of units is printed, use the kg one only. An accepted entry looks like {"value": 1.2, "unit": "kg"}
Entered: {"value": 41.6, "unit": "kg"}
